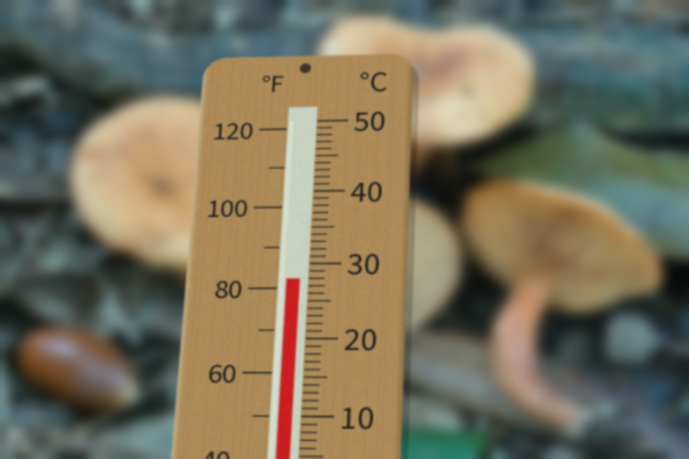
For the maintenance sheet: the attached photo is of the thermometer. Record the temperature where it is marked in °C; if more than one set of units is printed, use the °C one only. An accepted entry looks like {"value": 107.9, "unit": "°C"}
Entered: {"value": 28, "unit": "°C"}
